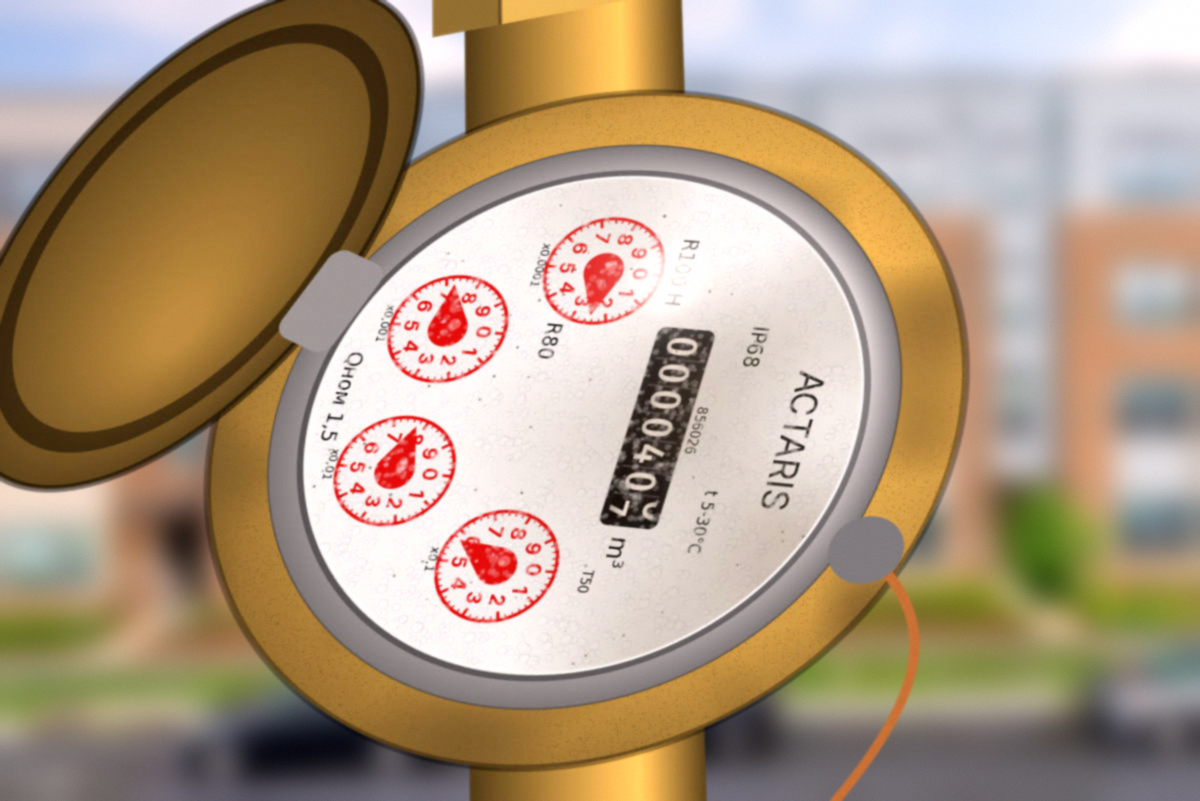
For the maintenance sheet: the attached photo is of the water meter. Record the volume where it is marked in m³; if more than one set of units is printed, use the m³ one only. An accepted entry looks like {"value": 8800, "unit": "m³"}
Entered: {"value": 406.5772, "unit": "m³"}
